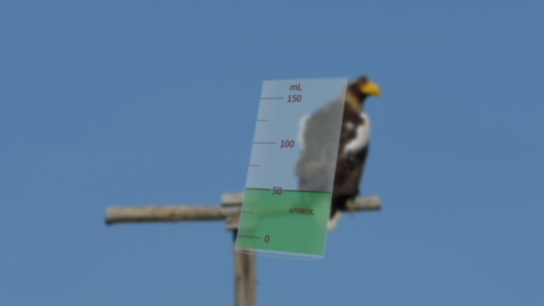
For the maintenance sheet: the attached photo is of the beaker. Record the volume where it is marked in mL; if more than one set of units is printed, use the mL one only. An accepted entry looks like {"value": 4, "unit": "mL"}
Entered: {"value": 50, "unit": "mL"}
